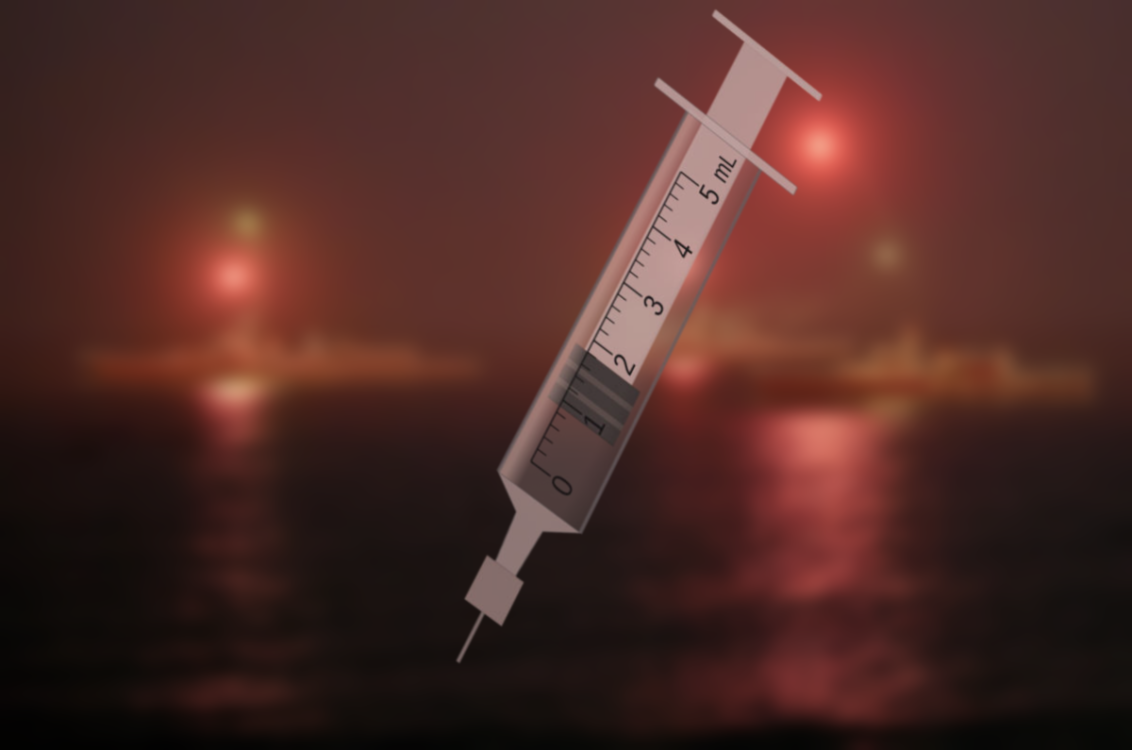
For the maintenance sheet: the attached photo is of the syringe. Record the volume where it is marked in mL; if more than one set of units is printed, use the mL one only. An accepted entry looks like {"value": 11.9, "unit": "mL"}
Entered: {"value": 0.9, "unit": "mL"}
